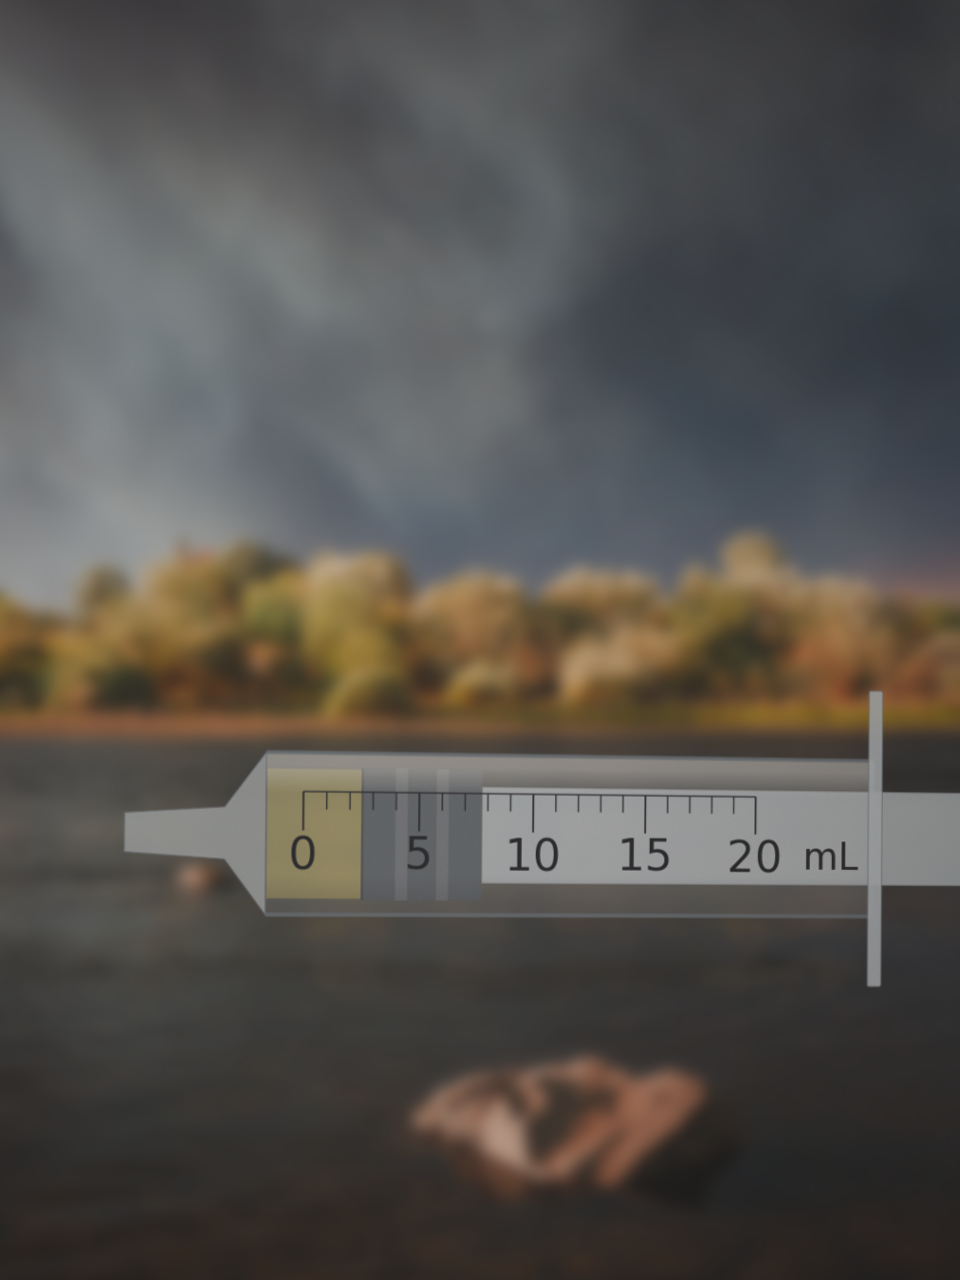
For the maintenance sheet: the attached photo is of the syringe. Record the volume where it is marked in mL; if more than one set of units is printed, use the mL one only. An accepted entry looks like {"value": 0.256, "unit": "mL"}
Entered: {"value": 2.5, "unit": "mL"}
